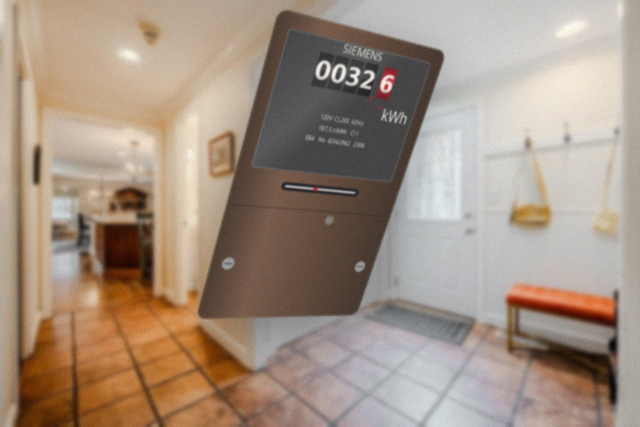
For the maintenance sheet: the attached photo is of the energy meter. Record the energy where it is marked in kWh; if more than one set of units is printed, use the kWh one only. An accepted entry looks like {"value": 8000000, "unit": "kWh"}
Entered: {"value": 32.6, "unit": "kWh"}
